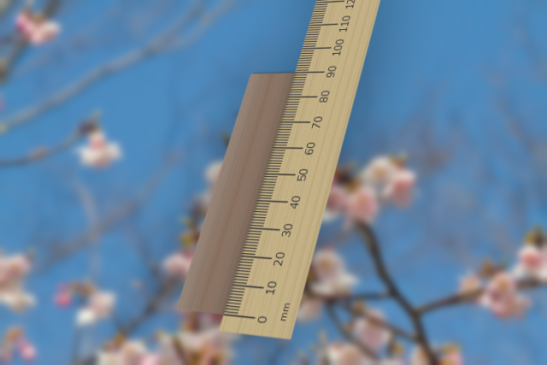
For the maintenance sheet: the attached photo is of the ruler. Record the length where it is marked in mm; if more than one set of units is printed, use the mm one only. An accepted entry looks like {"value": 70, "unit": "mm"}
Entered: {"value": 90, "unit": "mm"}
